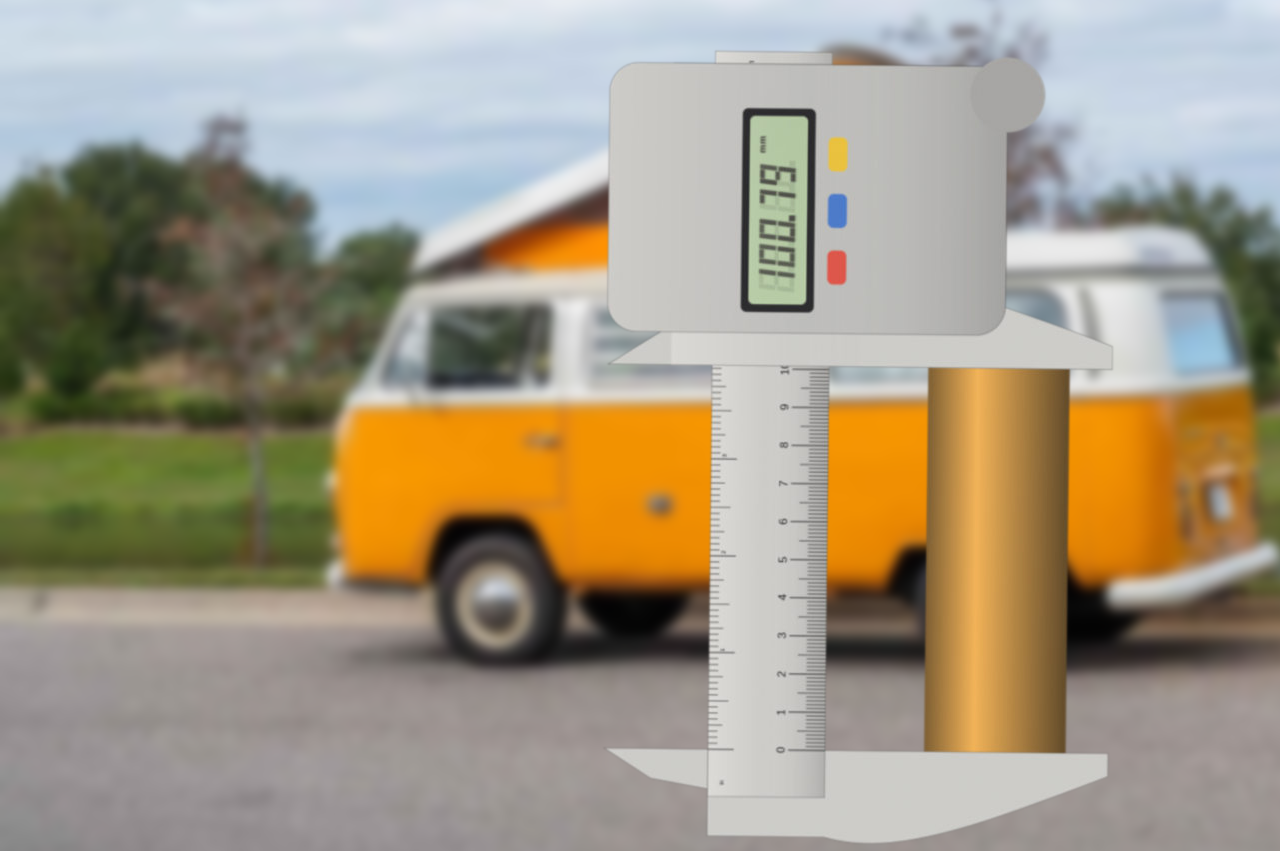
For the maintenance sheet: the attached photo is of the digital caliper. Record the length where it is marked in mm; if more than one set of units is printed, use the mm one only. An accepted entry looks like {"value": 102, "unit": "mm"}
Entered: {"value": 100.79, "unit": "mm"}
